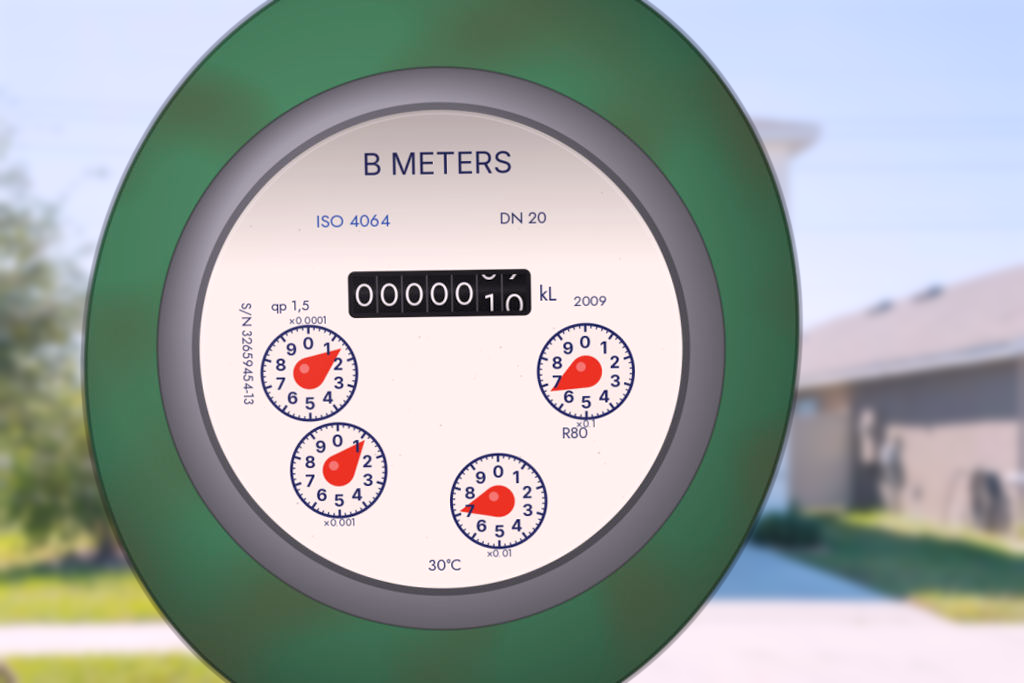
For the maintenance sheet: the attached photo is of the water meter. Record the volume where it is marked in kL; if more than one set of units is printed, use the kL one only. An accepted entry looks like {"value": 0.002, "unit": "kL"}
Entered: {"value": 9.6711, "unit": "kL"}
